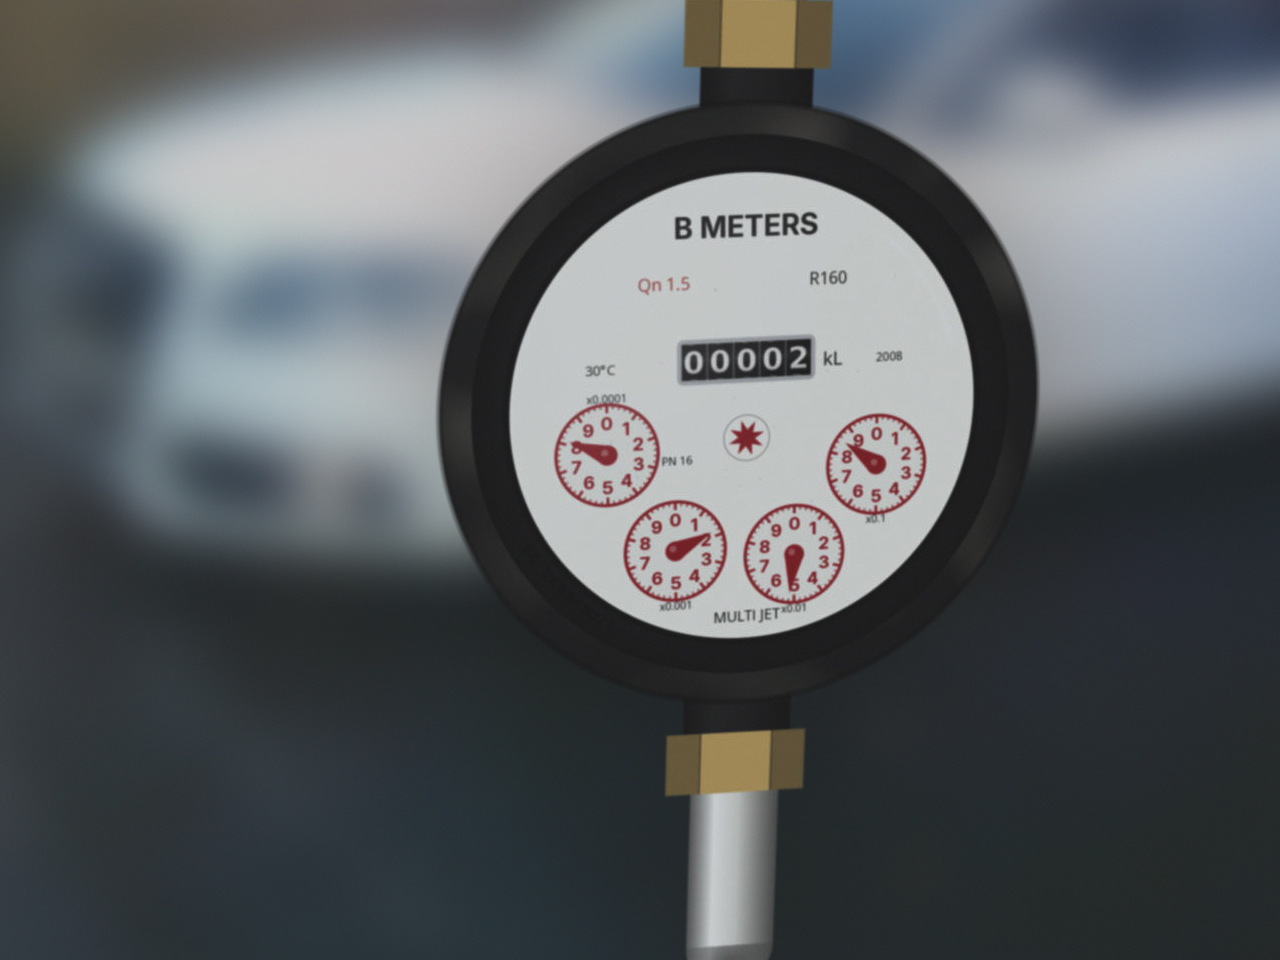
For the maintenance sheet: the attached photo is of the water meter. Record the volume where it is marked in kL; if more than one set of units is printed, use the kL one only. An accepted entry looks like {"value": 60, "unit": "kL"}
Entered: {"value": 2.8518, "unit": "kL"}
